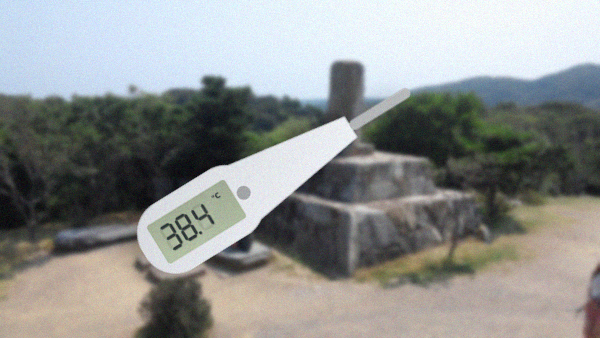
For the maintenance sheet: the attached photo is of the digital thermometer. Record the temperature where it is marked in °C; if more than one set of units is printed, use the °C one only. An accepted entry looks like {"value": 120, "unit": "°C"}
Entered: {"value": 38.4, "unit": "°C"}
